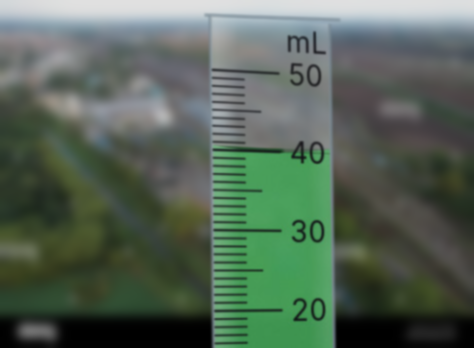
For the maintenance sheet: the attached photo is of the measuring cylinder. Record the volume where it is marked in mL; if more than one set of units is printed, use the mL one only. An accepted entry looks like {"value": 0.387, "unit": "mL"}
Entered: {"value": 40, "unit": "mL"}
